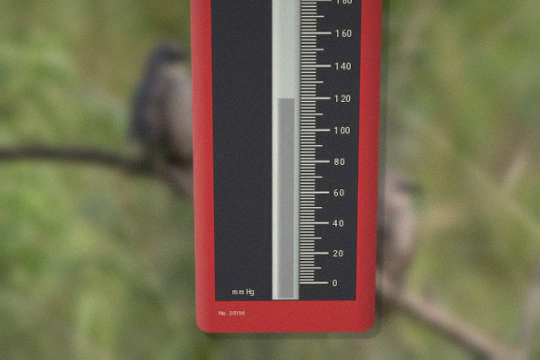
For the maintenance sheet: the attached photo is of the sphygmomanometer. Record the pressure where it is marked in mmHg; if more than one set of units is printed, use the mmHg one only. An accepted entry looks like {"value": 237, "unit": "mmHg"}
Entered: {"value": 120, "unit": "mmHg"}
